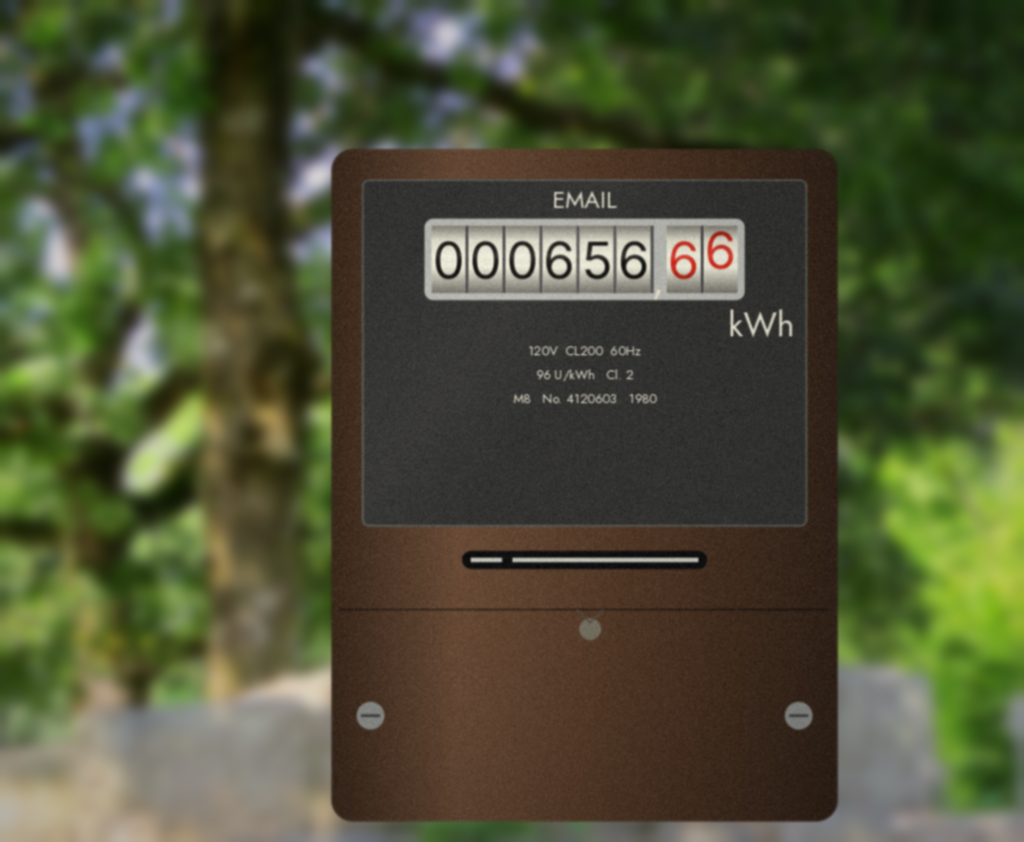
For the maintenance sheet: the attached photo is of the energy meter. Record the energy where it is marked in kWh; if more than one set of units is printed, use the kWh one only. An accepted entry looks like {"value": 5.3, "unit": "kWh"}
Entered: {"value": 656.66, "unit": "kWh"}
